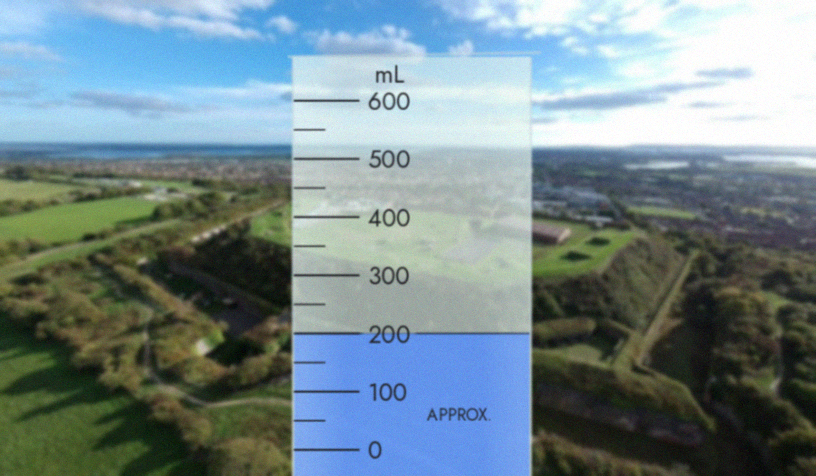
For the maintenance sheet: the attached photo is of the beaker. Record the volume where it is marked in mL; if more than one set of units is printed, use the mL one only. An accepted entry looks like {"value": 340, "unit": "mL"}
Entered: {"value": 200, "unit": "mL"}
